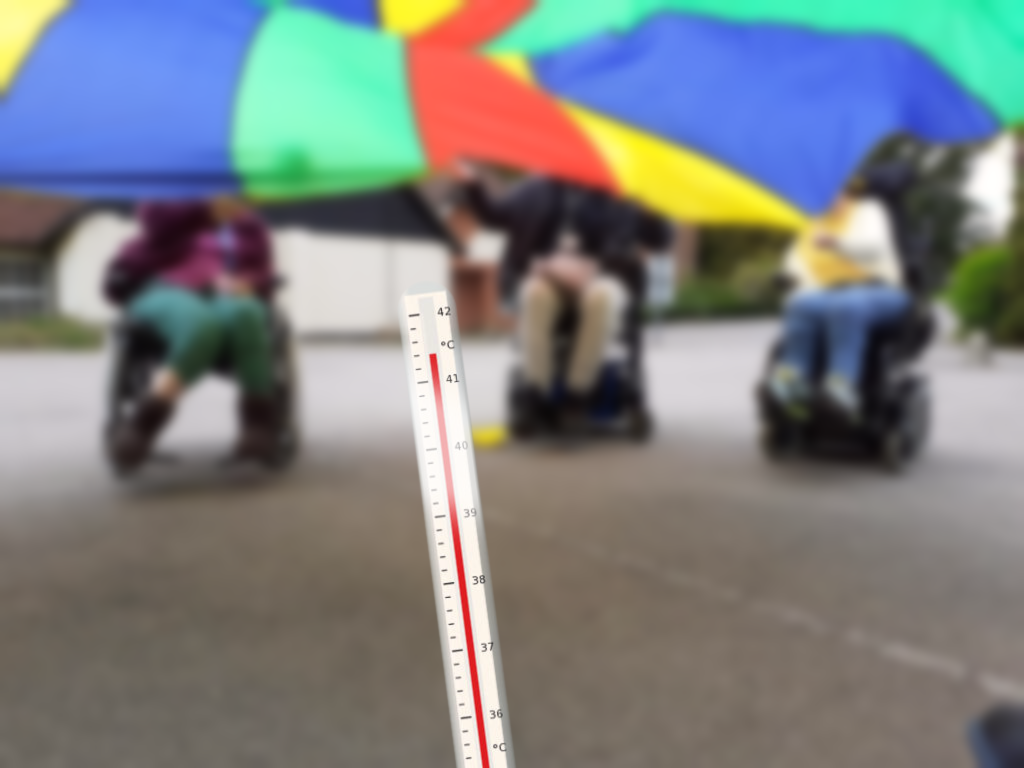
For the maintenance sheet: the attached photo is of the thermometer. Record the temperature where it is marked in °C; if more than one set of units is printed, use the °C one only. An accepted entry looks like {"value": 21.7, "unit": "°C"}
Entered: {"value": 41.4, "unit": "°C"}
